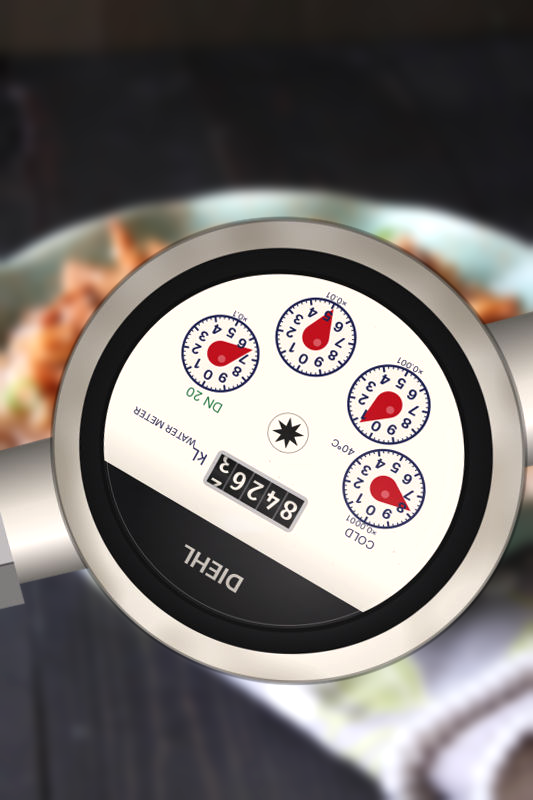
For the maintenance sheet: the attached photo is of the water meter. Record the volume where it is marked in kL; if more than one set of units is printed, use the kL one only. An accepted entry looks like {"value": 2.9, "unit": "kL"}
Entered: {"value": 84262.6507, "unit": "kL"}
